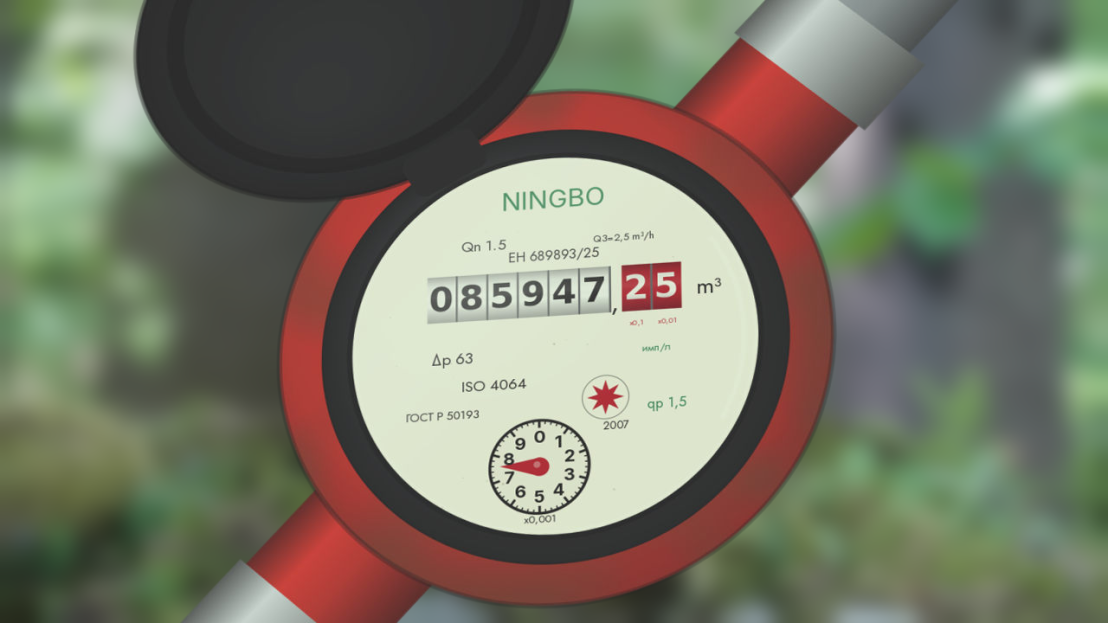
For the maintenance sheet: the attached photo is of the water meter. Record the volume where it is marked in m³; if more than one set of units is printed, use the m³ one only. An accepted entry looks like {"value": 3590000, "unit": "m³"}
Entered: {"value": 85947.257, "unit": "m³"}
